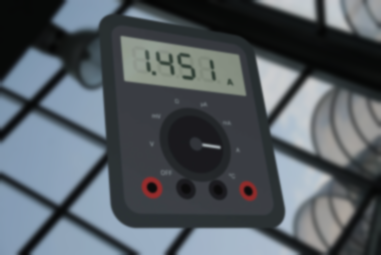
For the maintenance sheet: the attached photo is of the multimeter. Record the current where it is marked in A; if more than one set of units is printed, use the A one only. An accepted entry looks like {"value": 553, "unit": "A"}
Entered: {"value": 1.451, "unit": "A"}
